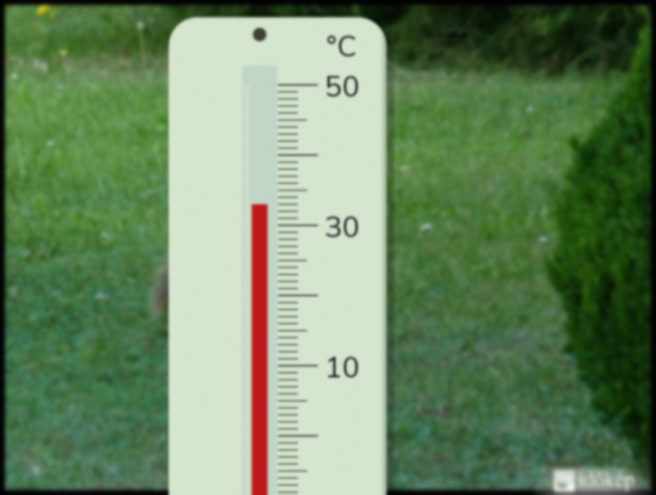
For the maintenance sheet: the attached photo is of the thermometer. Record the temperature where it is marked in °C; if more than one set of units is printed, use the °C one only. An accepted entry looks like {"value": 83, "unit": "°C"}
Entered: {"value": 33, "unit": "°C"}
